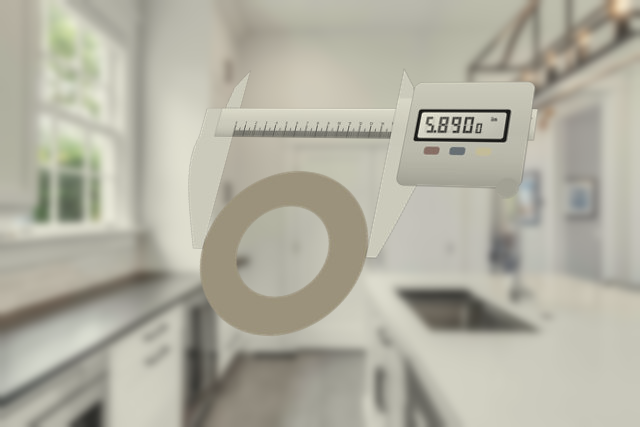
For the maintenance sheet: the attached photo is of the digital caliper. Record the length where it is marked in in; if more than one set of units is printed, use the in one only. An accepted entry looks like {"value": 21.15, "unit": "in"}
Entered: {"value": 5.8900, "unit": "in"}
